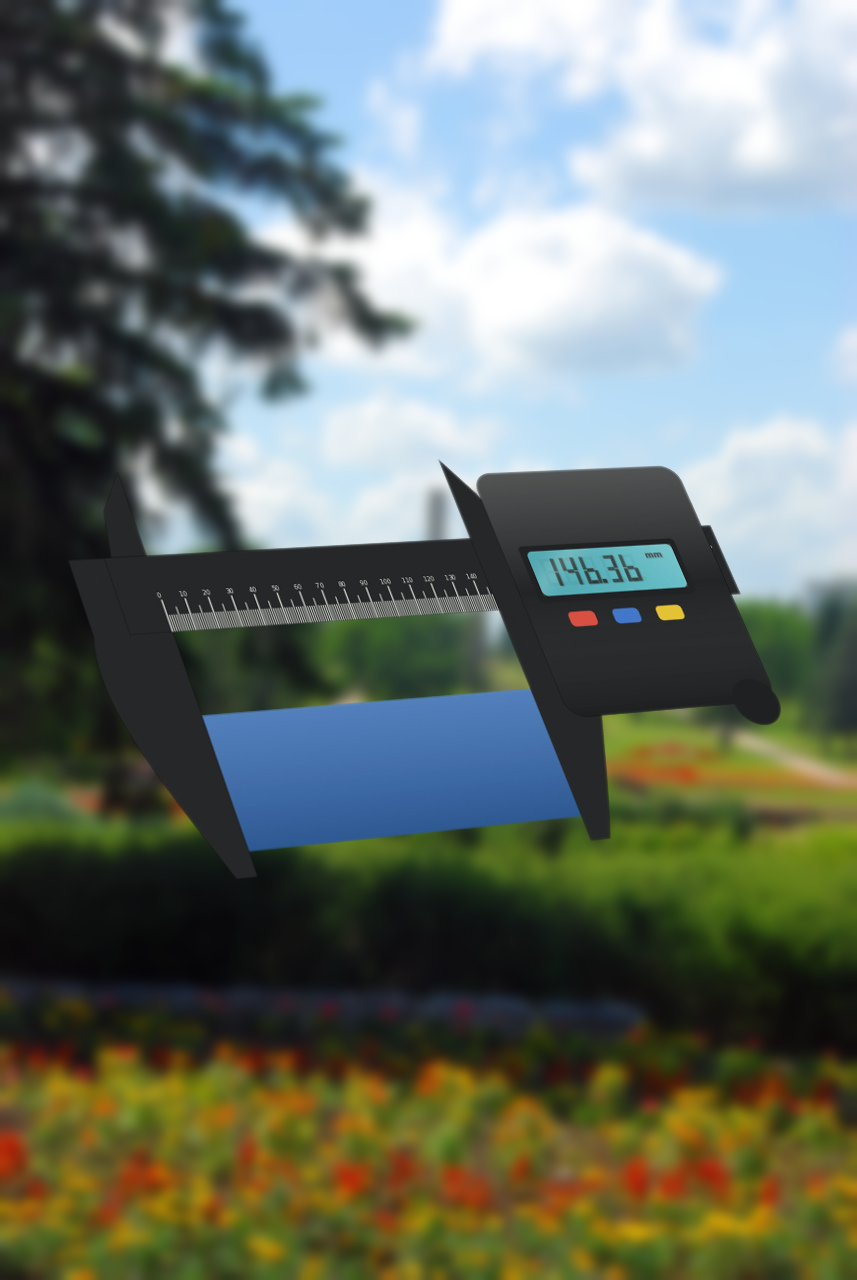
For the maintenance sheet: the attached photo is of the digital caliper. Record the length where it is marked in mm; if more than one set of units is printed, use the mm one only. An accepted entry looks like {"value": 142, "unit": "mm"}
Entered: {"value": 146.36, "unit": "mm"}
